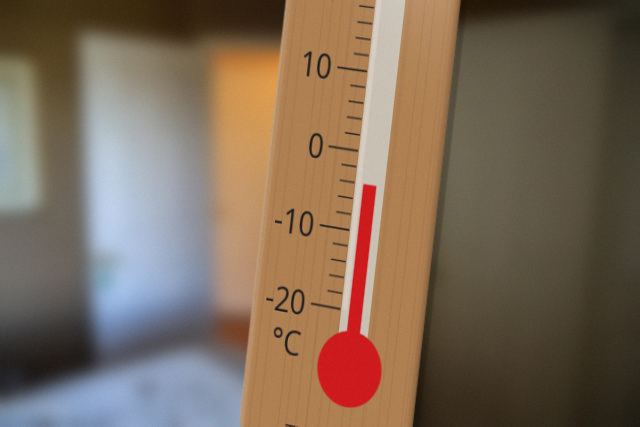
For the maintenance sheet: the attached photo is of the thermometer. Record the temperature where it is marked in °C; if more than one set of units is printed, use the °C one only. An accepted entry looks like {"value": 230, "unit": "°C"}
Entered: {"value": -4, "unit": "°C"}
